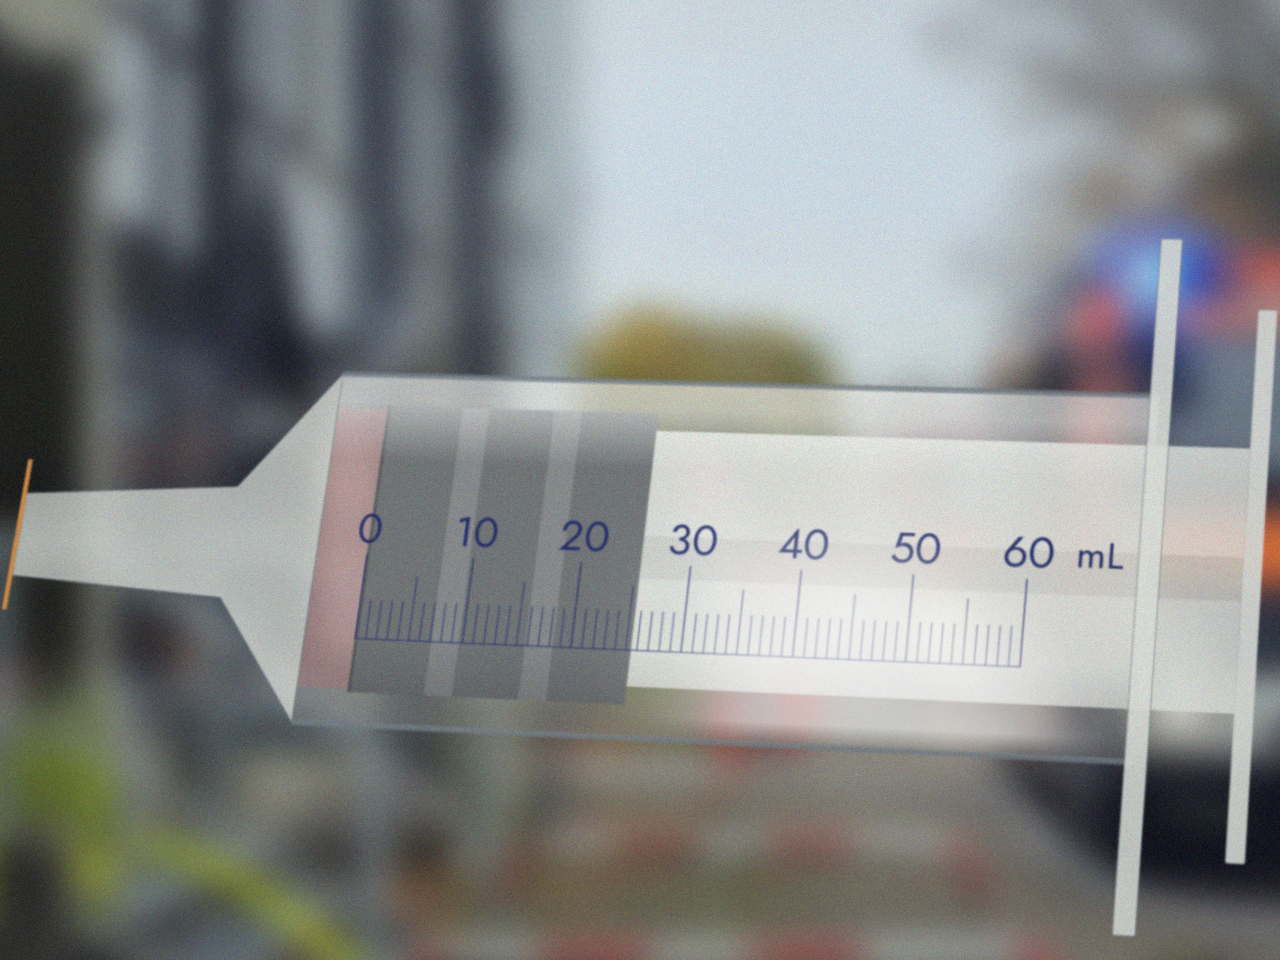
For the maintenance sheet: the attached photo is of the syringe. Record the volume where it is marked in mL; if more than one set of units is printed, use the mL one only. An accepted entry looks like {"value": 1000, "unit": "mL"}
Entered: {"value": 0, "unit": "mL"}
